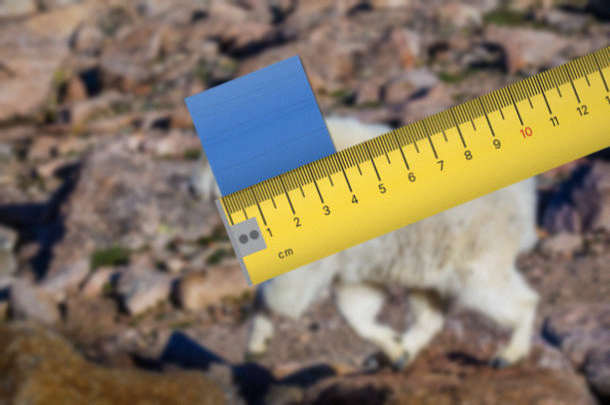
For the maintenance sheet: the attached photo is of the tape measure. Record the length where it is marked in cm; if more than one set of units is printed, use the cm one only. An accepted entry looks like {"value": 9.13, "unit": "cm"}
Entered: {"value": 4, "unit": "cm"}
